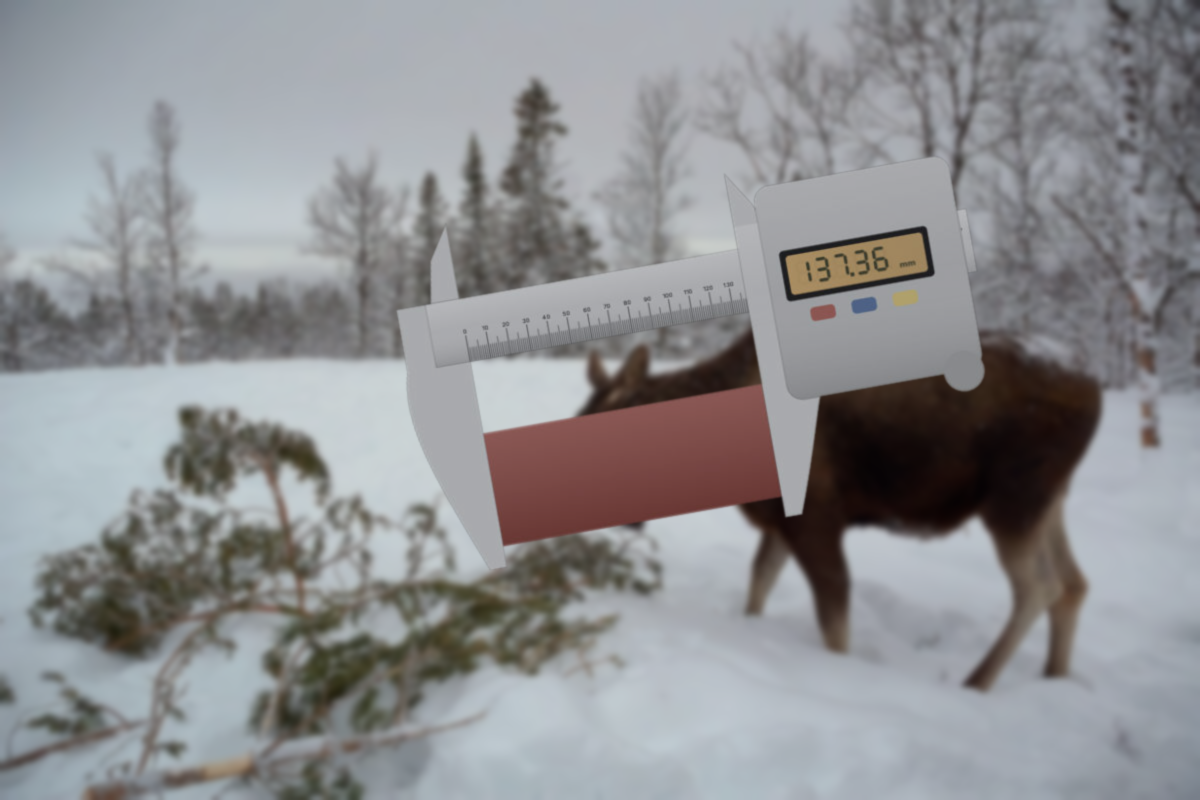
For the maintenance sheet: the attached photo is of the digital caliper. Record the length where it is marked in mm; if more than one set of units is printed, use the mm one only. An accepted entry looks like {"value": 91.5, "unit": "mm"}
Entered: {"value": 137.36, "unit": "mm"}
